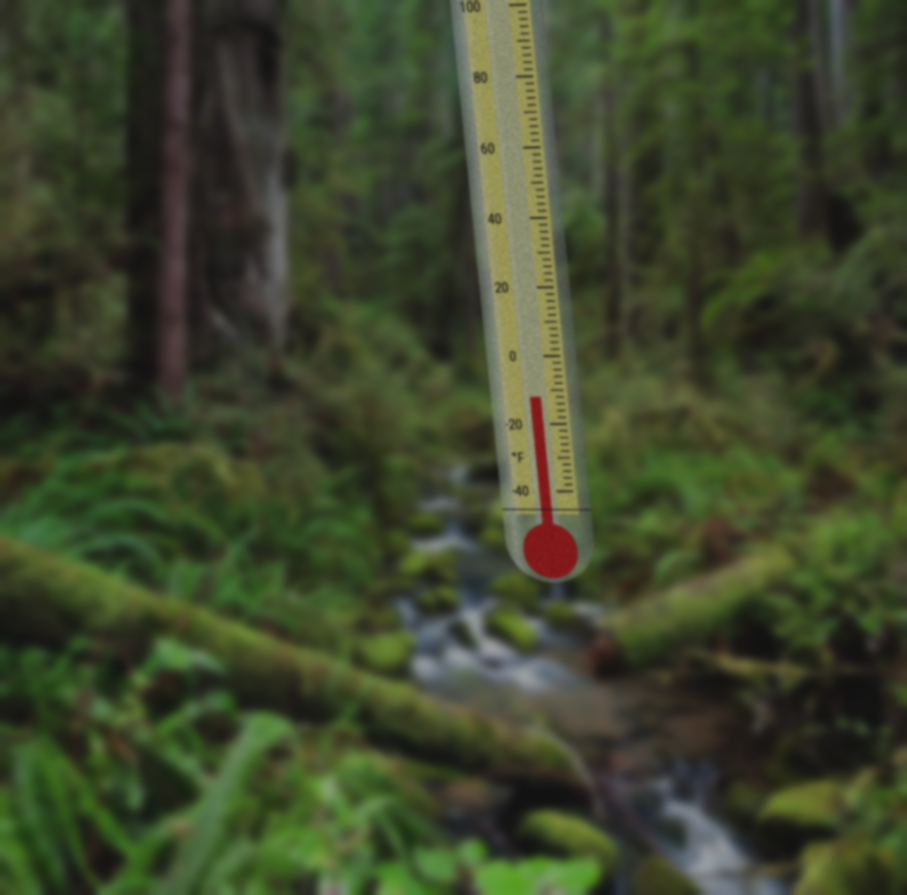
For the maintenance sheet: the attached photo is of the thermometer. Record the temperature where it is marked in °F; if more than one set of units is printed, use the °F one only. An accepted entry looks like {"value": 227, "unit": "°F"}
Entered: {"value": -12, "unit": "°F"}
